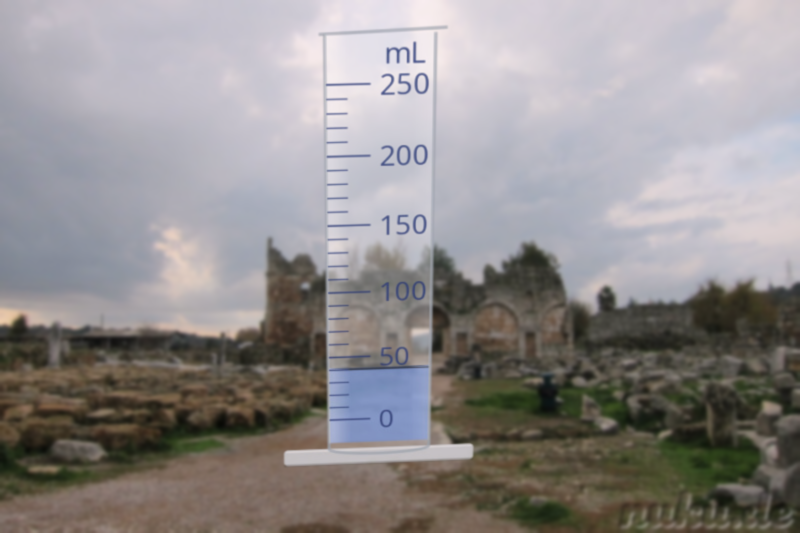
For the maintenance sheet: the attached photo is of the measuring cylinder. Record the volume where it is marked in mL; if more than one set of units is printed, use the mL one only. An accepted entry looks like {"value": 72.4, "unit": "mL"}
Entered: {"value": 40, "unit": "mL"}
